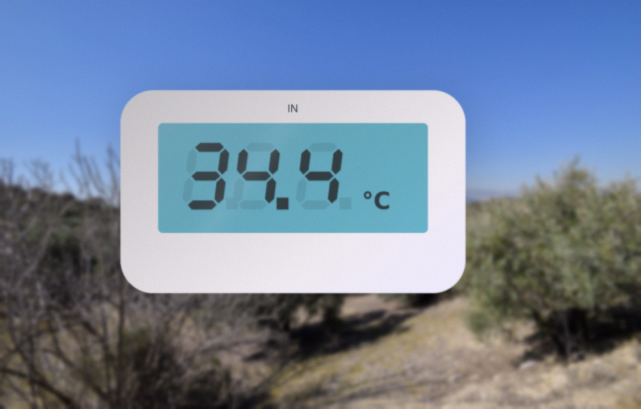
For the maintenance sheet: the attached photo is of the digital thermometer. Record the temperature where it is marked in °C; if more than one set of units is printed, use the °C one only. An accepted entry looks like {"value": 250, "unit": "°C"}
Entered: {"value": 34.4, "unit": "°C"}
